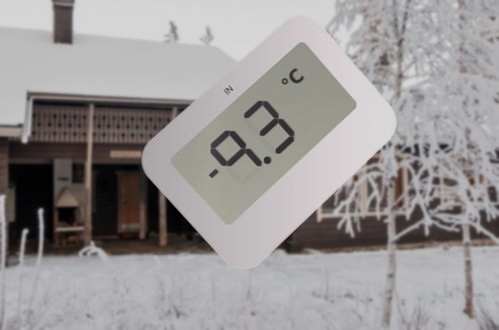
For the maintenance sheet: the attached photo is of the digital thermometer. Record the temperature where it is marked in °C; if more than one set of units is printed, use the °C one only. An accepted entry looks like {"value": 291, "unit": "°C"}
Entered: {"value": -9.3, "unit": "°C"}
